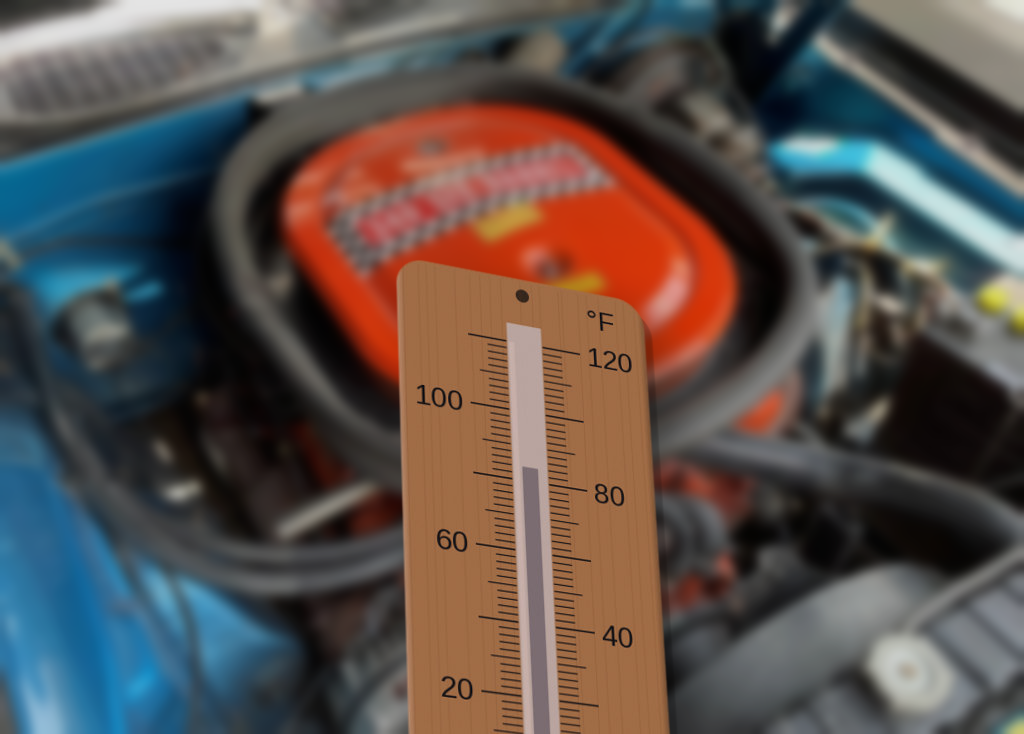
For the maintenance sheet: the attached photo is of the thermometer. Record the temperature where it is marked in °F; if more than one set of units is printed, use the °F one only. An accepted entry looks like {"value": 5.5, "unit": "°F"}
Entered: {"value": 84, "unit": "°F"}
